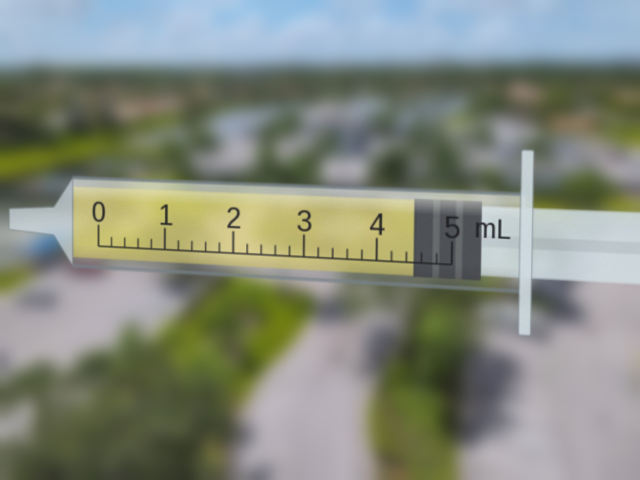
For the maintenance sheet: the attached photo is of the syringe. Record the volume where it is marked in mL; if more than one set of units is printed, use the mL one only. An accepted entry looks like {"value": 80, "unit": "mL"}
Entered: {"value": 4.5, "unit": "mL"}
